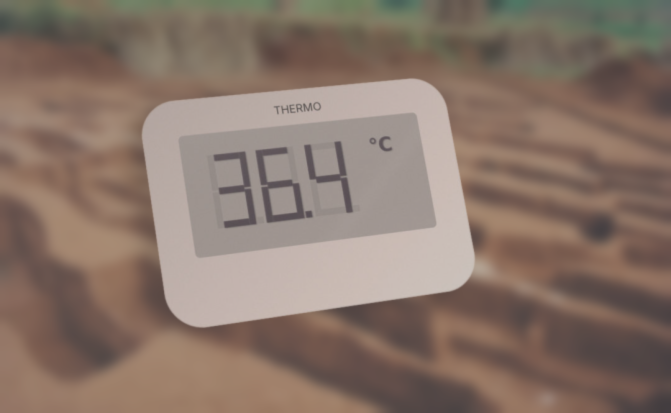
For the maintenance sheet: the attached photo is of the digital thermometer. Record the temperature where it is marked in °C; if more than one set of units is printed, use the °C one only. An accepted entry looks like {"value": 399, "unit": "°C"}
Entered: {"value": 36.4, "unit": "°C"}
